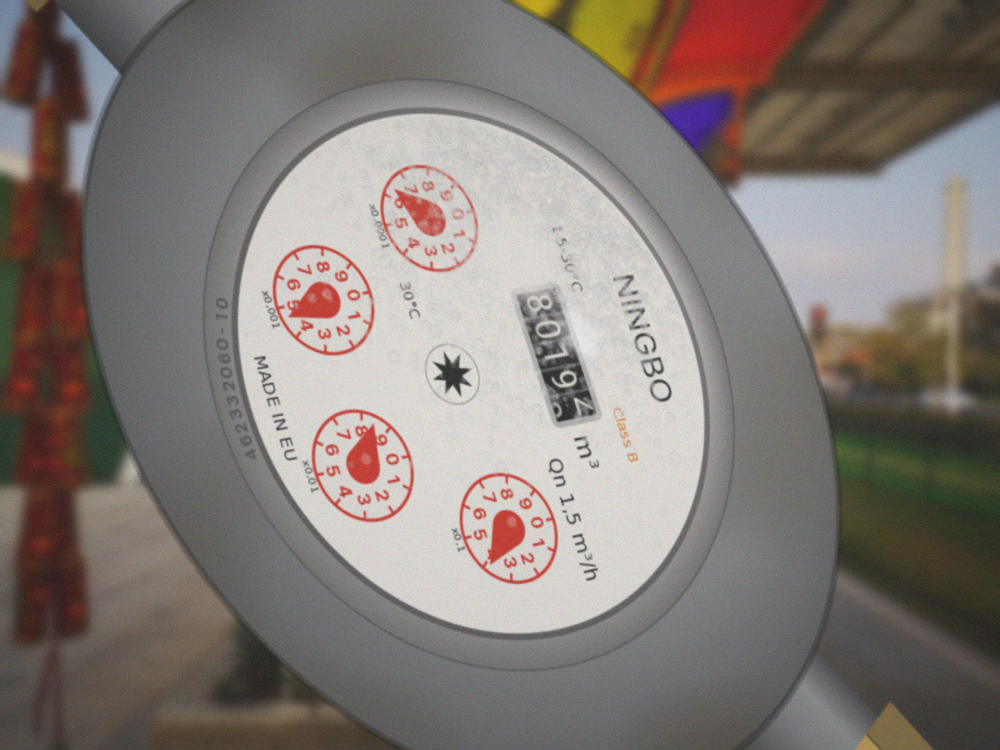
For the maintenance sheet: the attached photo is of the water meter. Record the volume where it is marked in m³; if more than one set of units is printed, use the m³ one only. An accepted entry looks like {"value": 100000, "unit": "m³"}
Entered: {"value": 80192.3846, "unit": "m³"}
